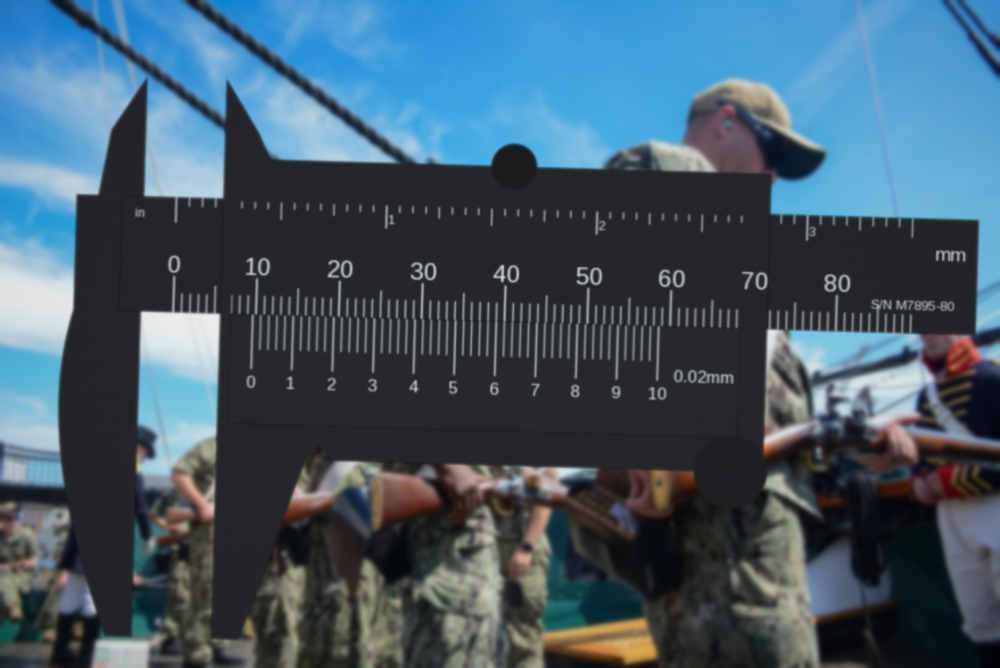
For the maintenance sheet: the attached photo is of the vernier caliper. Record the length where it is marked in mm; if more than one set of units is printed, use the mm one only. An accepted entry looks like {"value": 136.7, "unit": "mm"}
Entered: {"value": 9.6, "unit": "mm"}
